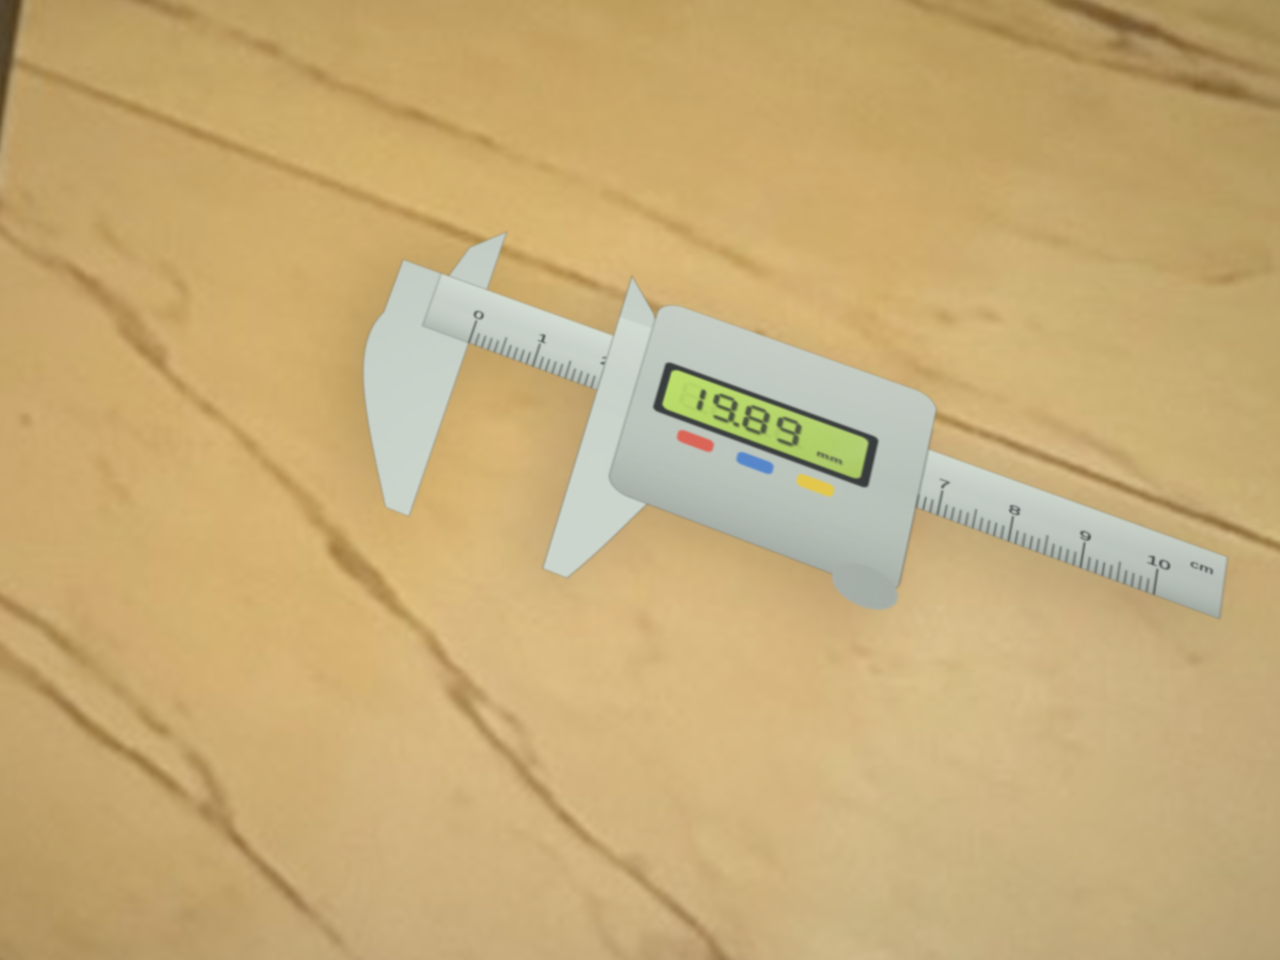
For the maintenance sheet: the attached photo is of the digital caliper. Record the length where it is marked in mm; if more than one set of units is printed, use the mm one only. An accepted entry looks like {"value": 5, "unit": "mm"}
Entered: {"value": 19.89, "unit": "mm"}
